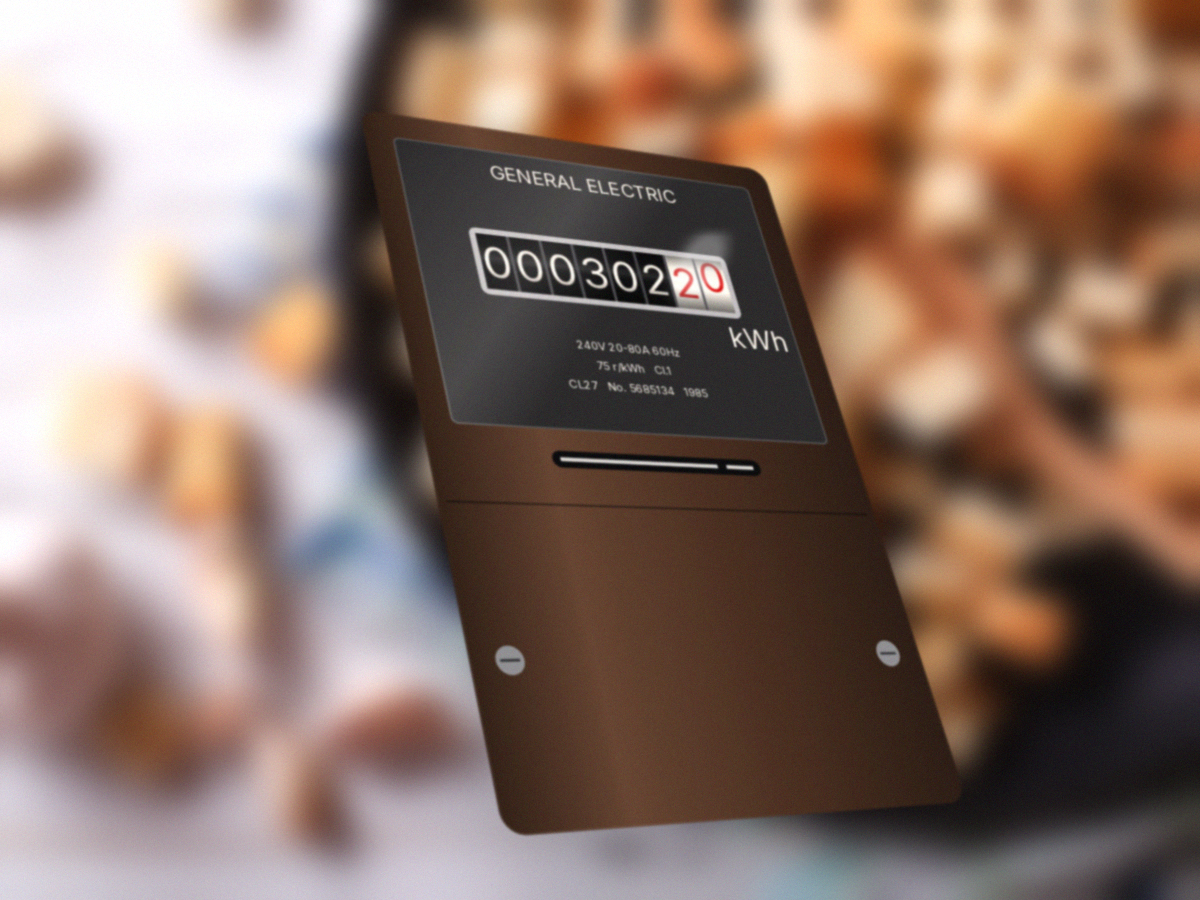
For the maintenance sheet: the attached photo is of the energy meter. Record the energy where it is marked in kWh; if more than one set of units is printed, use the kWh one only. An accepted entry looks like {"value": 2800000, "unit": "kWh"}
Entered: {"value": 302.20, "unit": "kWh"}
